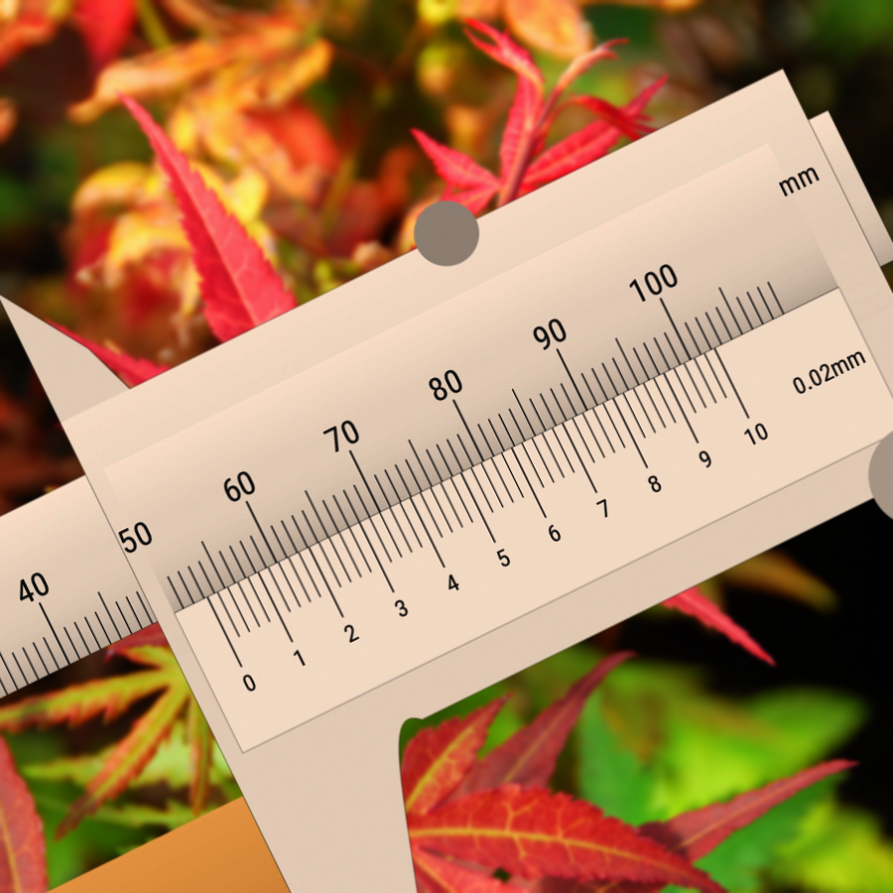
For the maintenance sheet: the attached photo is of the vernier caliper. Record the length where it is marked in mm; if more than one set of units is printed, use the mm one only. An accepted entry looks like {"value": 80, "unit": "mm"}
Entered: {"value": 53.3, "unit": "mm"}
